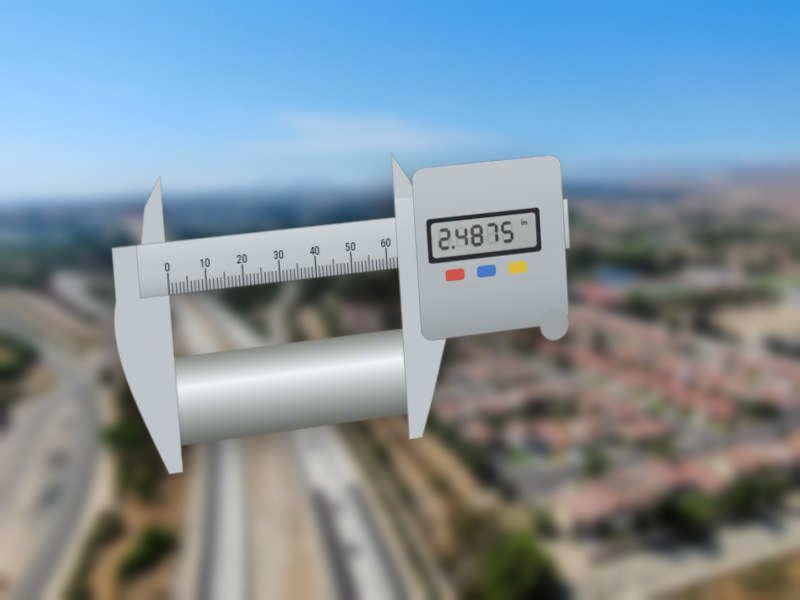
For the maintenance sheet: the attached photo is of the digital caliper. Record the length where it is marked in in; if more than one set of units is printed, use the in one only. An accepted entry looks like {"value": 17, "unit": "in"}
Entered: {"value": 2.4875, "unit": "in"}
